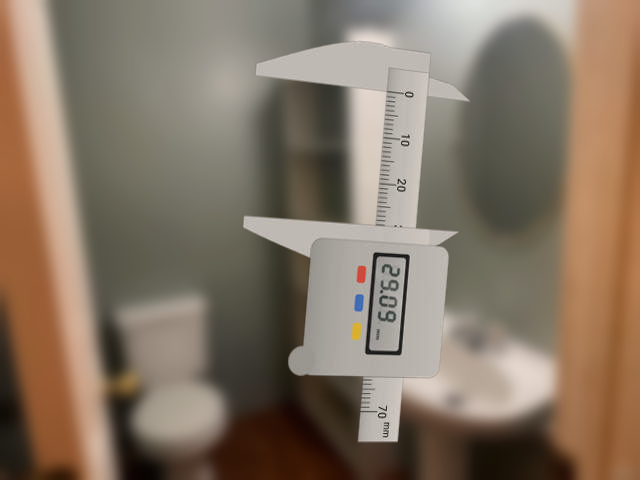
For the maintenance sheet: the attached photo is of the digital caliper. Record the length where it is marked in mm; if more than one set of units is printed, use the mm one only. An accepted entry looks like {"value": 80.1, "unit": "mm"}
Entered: {"value": 29.09, "unit": "mm"}
